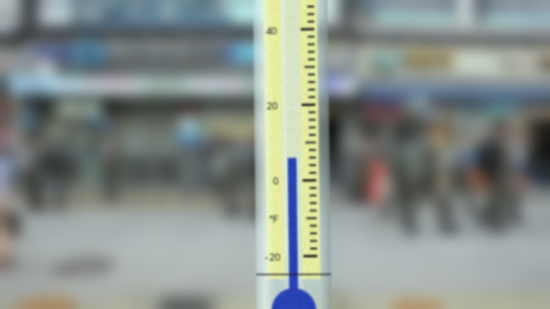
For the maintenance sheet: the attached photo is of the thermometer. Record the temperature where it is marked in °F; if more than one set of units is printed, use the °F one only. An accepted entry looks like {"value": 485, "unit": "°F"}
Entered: {"value": 6, "unit": "°F"}
